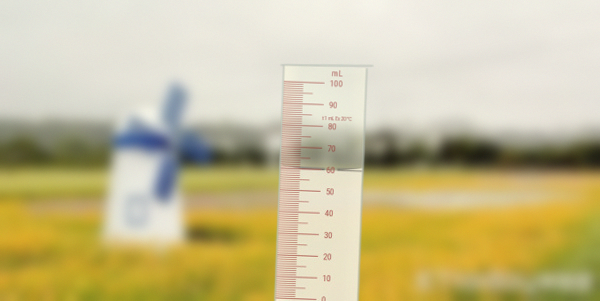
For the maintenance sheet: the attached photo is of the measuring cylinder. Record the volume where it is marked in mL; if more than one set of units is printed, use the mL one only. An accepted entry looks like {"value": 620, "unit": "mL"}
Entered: {"value": 60, "unit": "mL"}
